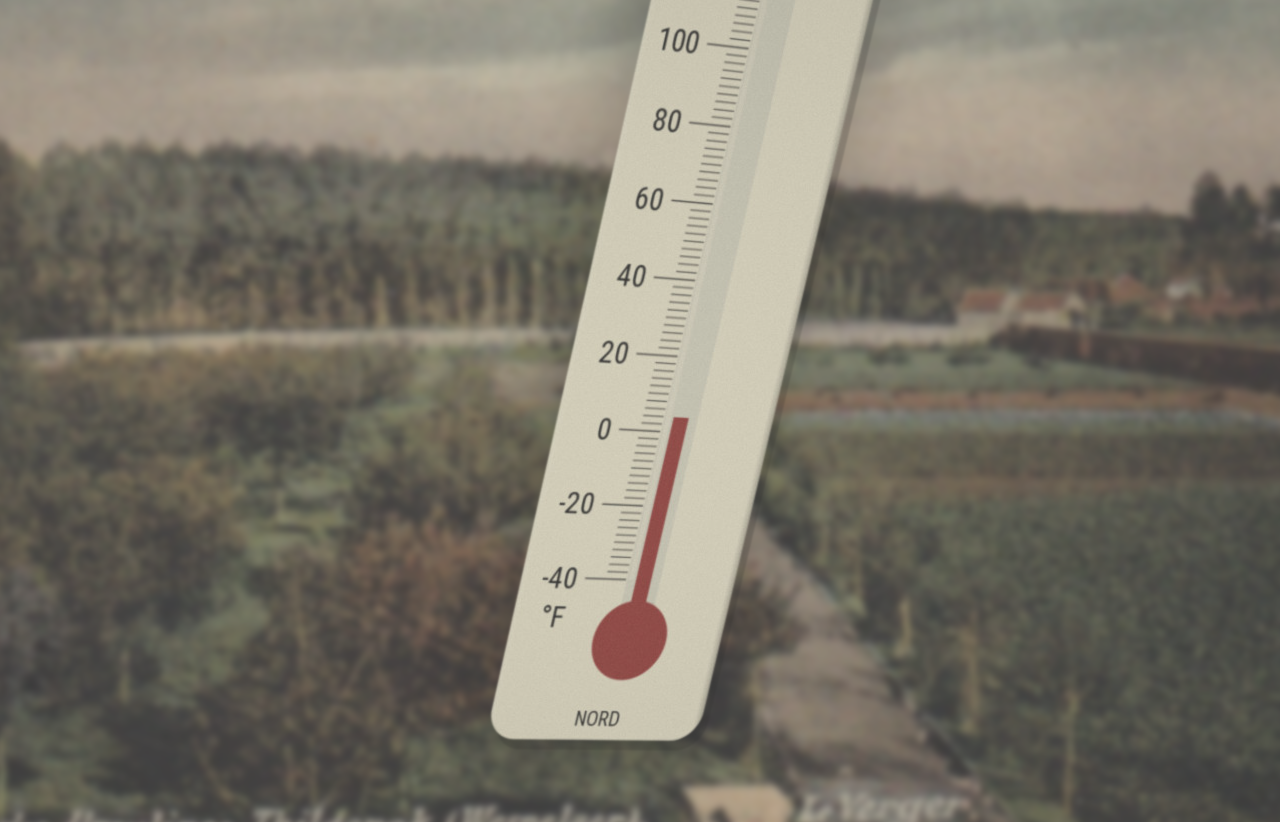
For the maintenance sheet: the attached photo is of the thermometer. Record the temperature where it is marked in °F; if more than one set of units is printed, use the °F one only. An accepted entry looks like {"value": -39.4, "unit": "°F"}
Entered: {"value": 4, "unit": "°F"}
